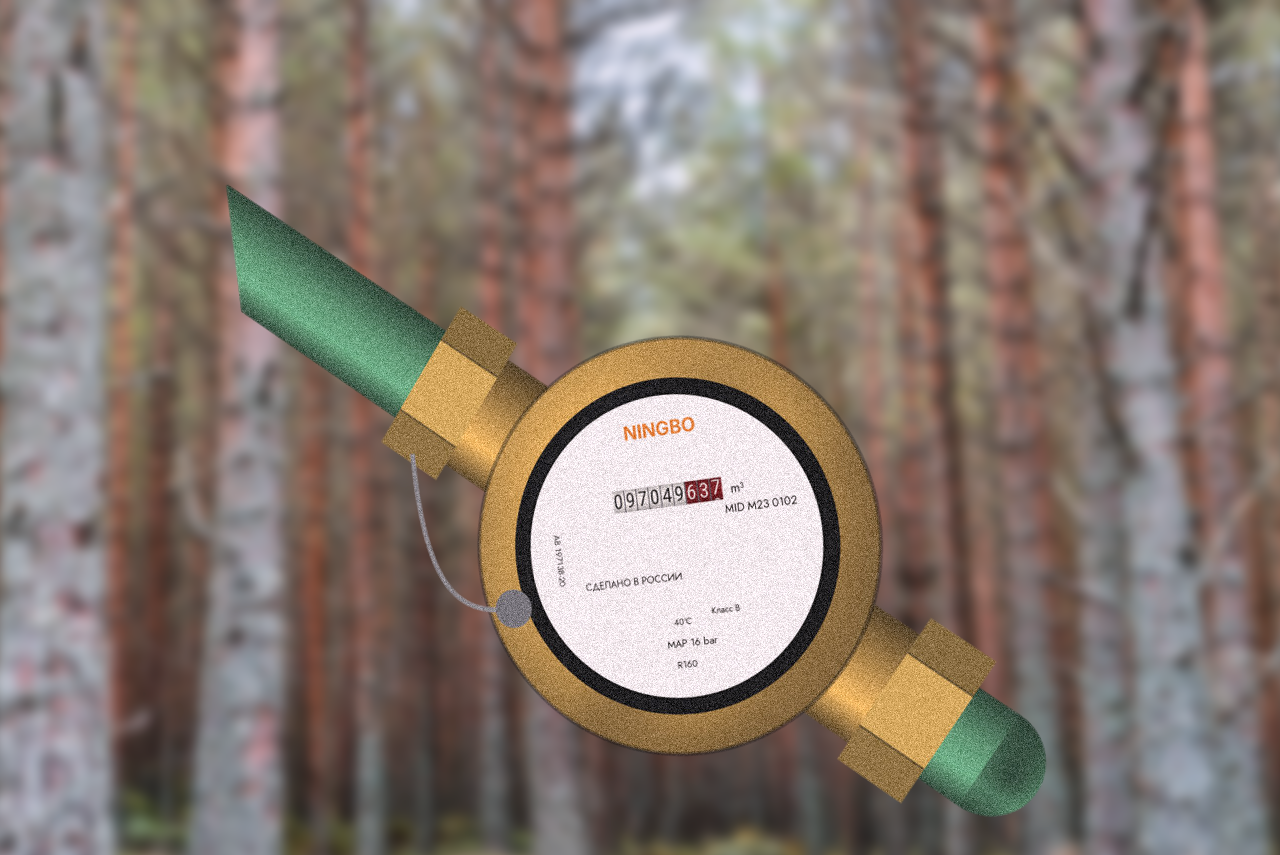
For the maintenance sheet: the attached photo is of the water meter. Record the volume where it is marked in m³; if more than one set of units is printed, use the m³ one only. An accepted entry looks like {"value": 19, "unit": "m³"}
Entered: {"value": 97049.637, "unit": "m³"}
